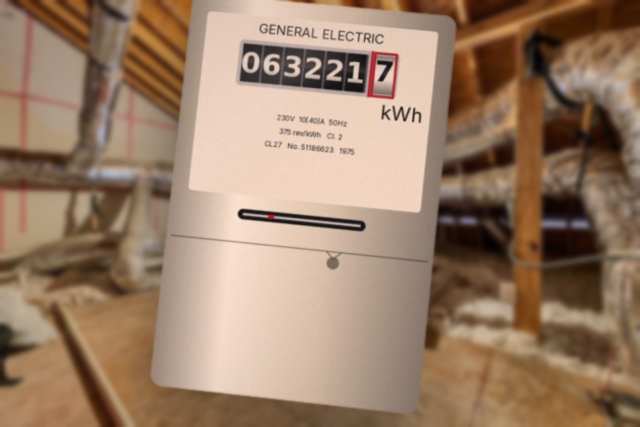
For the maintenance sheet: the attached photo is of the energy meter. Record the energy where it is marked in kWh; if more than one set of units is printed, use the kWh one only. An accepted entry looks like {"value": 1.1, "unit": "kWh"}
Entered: {"value": 63221.7, "unit": "kWh"}
